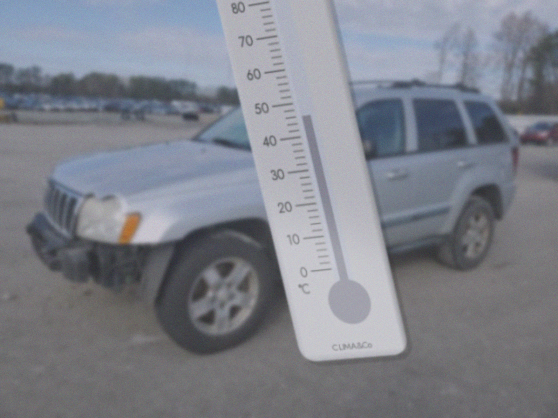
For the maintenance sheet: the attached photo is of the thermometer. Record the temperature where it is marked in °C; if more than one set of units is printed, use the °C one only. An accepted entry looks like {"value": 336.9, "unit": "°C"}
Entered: {"value": 46, "unit": "°C"}
